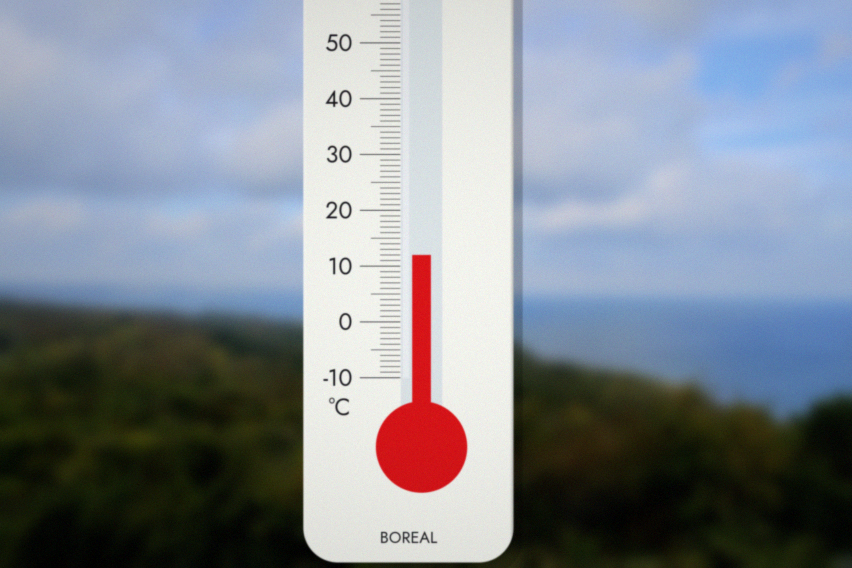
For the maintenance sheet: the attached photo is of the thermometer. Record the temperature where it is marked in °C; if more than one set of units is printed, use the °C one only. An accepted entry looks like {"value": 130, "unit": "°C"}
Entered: {"value": 12, "unit": "°C"}
